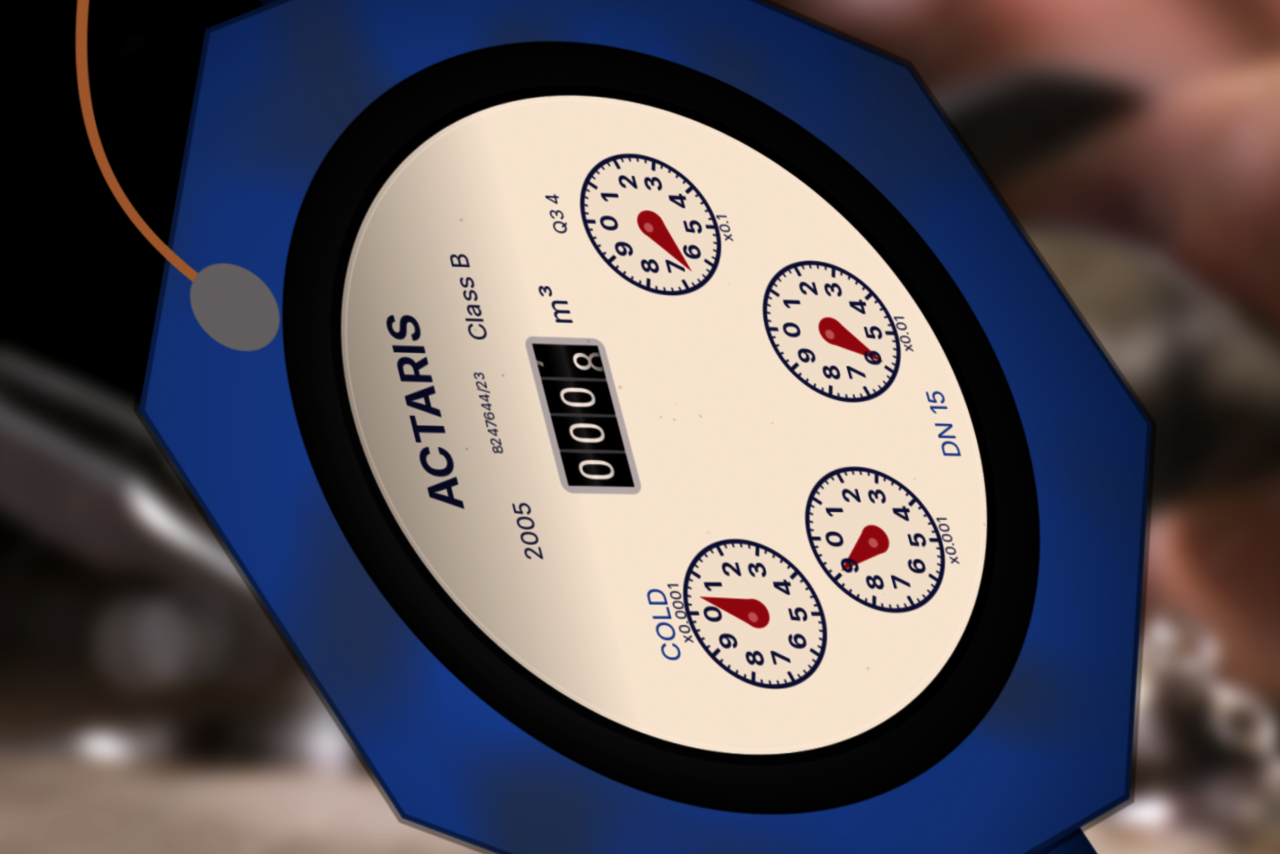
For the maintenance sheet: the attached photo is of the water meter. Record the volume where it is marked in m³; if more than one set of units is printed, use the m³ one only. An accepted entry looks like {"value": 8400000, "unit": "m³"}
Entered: {"value": 7.6590, "unit": "m³"}
